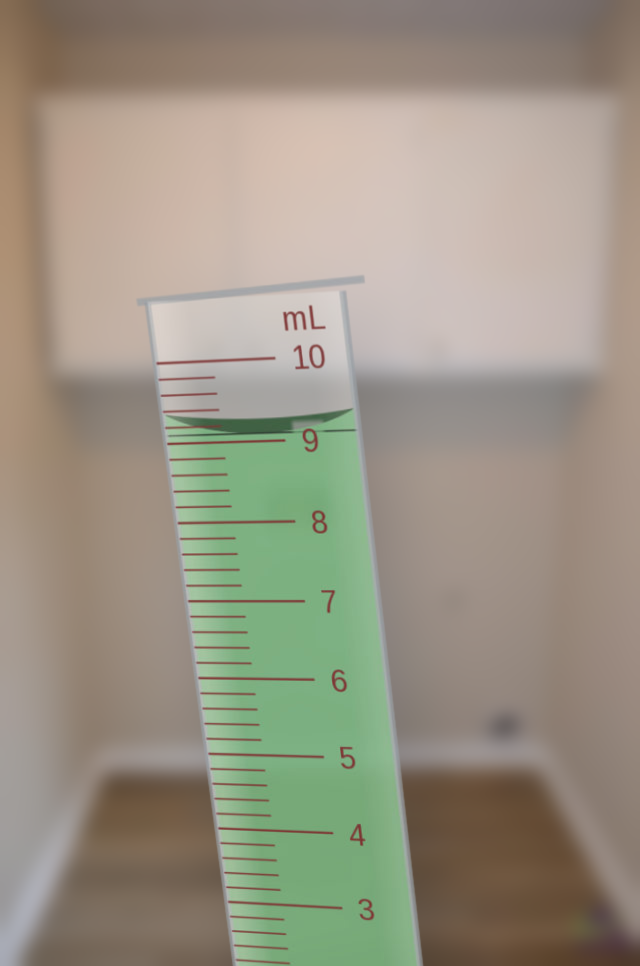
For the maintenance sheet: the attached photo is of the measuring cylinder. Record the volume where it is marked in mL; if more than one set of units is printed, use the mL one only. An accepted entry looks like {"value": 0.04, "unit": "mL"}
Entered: {"value": 9.1, "unit": "mL"}
